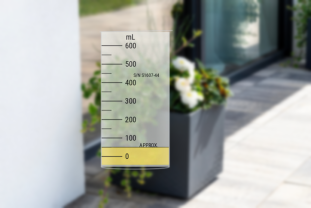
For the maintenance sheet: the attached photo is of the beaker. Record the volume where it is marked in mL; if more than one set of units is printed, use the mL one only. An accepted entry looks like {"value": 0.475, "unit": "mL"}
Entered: {"value": 50, "unit": "mL"}
